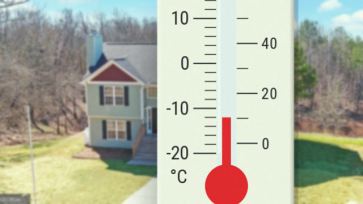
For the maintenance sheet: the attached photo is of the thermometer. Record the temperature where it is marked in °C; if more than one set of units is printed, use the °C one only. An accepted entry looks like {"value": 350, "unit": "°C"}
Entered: {"value": -12, "unit": "°C"}
